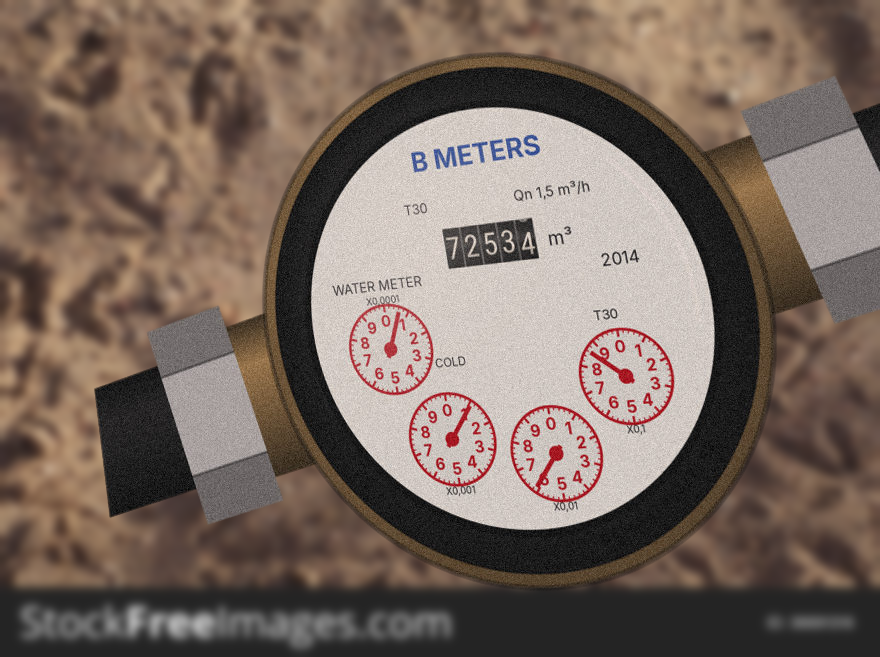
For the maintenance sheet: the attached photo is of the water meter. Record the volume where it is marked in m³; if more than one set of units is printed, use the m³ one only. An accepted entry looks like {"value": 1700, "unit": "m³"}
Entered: {"value": 72533.8610, "unit": "m³"}
